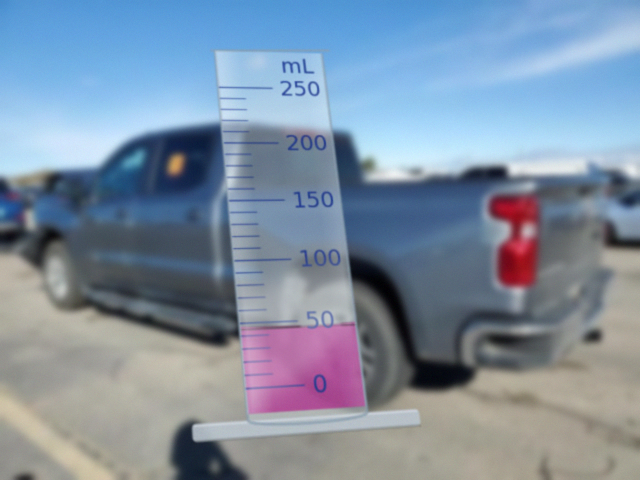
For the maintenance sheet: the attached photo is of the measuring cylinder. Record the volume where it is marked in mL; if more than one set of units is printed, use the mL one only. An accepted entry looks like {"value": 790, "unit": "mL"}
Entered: {"value": 45, "unit": "mL"}
